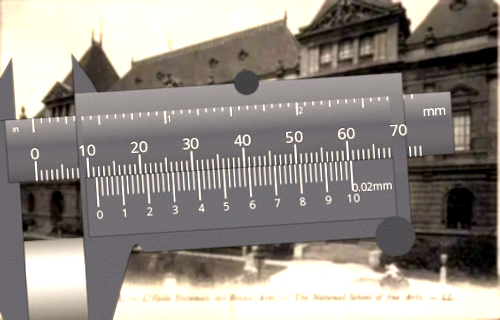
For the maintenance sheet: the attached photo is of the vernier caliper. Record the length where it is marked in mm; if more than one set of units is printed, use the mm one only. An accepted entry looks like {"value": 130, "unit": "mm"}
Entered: {"value": 11.5, "unit": "mm"}
